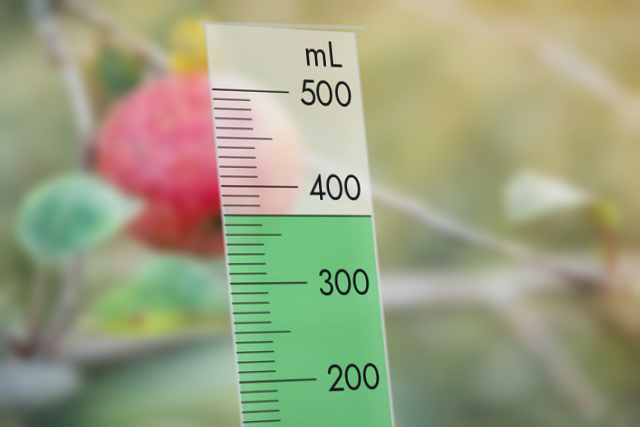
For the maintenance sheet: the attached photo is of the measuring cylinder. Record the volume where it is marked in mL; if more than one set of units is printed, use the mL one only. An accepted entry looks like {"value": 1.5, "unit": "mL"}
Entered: {"value": 370, "unit": "mL"}
